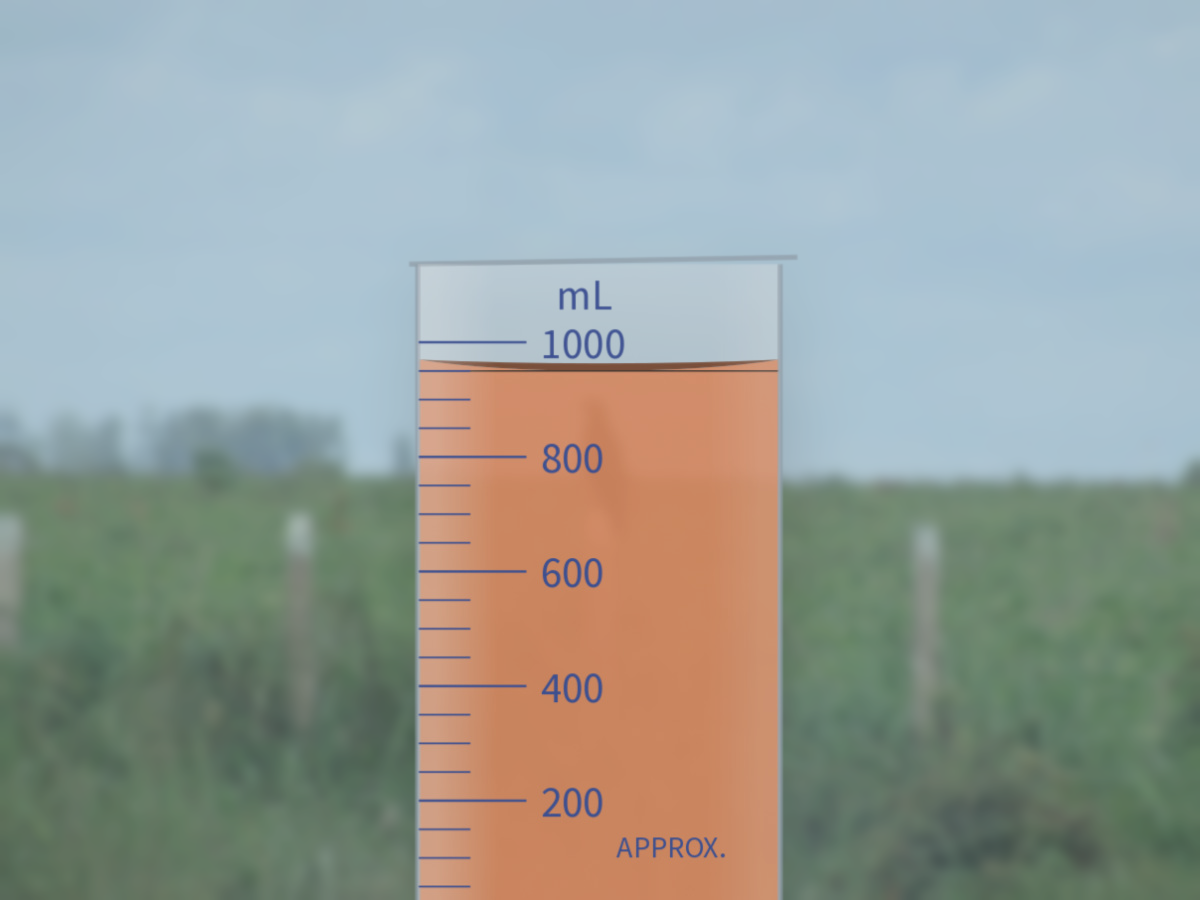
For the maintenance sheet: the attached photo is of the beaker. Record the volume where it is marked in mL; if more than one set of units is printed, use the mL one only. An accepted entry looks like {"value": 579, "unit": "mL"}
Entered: {"value": 950, "unit": "mL"}
